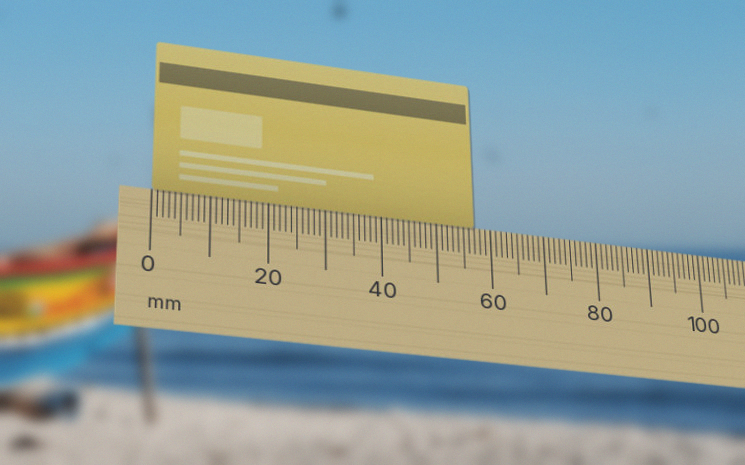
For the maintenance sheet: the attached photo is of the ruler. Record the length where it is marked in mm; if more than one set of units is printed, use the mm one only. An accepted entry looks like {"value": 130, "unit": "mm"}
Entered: {"value": 57, "unit": "mm"}
